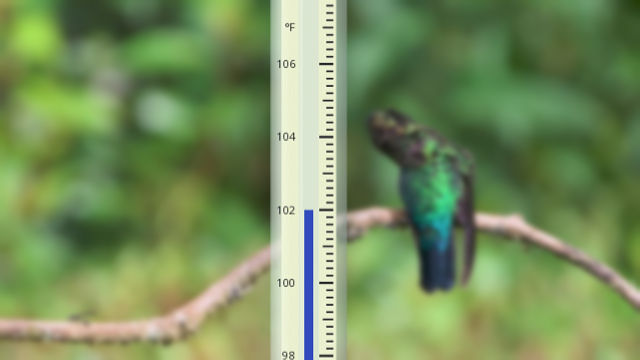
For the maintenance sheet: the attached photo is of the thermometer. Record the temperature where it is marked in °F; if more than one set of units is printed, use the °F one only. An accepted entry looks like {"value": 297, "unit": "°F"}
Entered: {"value": 102, "unit": "°F"}
